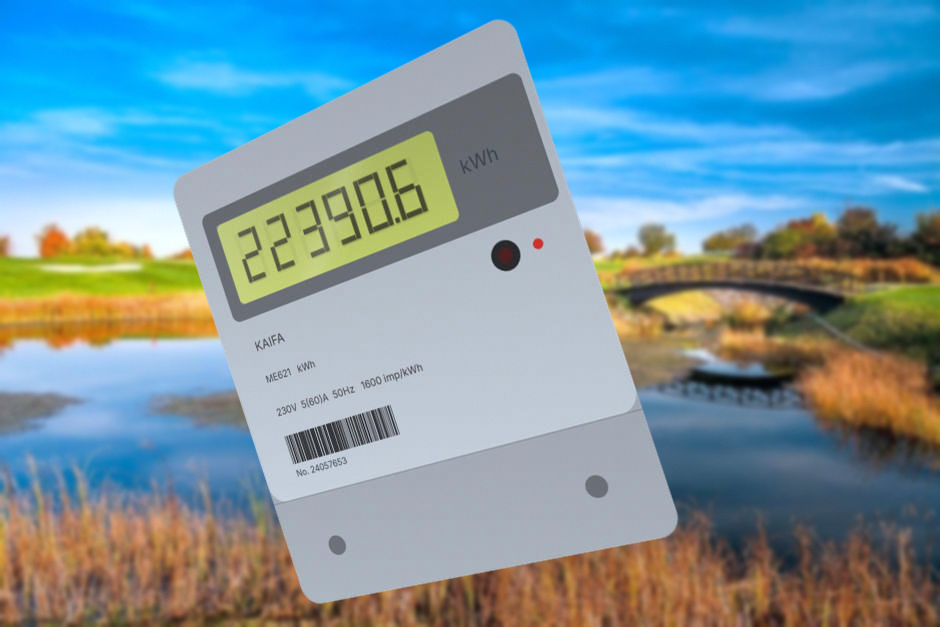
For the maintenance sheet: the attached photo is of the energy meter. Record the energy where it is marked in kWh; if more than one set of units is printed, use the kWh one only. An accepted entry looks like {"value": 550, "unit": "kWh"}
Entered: {"value": 22390.6, "unit": "kWh"}
